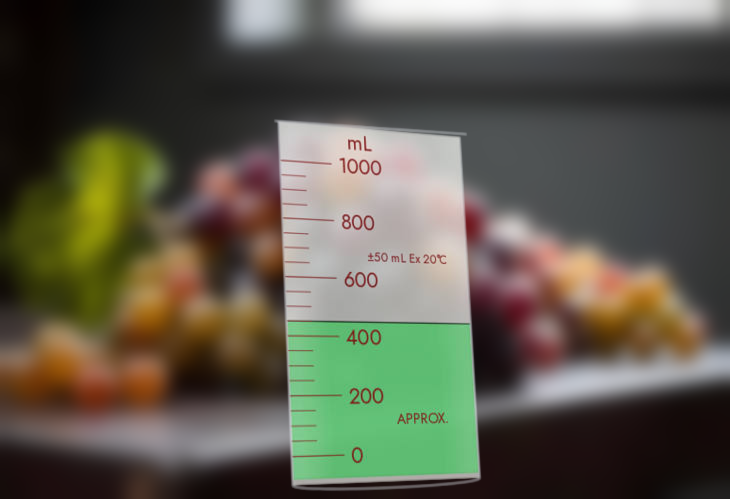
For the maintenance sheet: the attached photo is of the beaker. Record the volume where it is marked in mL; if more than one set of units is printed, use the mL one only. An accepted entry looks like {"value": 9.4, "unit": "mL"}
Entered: {"value": 450, "unit": "mL"}
